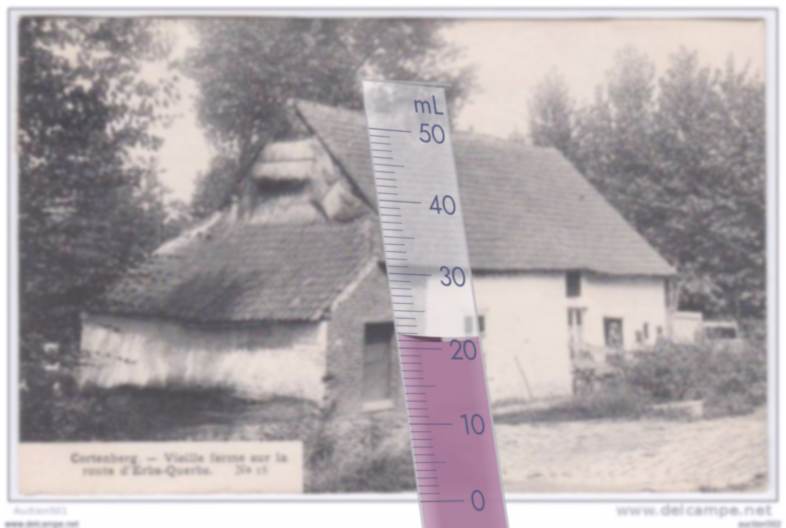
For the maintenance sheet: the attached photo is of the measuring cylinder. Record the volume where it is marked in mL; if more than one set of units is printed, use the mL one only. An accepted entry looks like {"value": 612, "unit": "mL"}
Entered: {"value": 21, "unit": "mL"}
